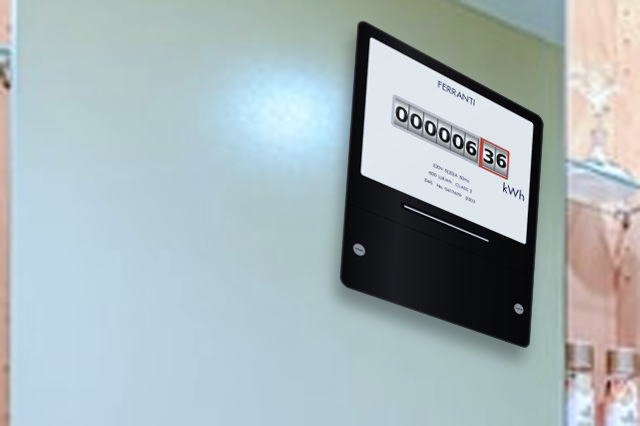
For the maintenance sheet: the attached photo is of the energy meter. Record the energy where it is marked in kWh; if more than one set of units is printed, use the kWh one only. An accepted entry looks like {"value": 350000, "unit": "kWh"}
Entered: {"value": 6.36, "unit": "kWh"}
